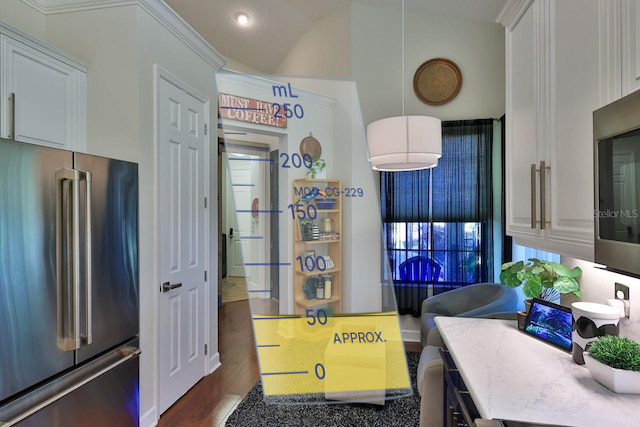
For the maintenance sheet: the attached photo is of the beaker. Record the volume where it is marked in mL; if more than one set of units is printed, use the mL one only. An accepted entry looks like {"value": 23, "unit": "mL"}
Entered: {"value": 50, "unit": "mL"}
